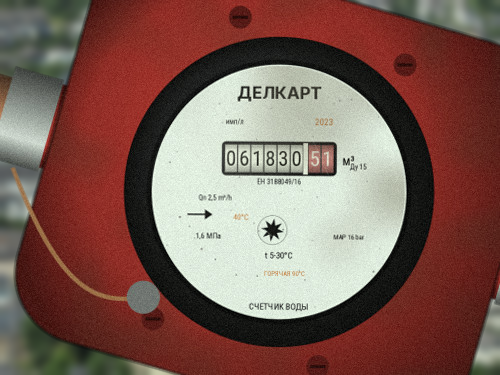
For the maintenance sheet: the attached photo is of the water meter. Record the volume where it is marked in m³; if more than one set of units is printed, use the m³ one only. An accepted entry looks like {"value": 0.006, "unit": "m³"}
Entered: {"value": 61830.51, "unit": "m³"}
